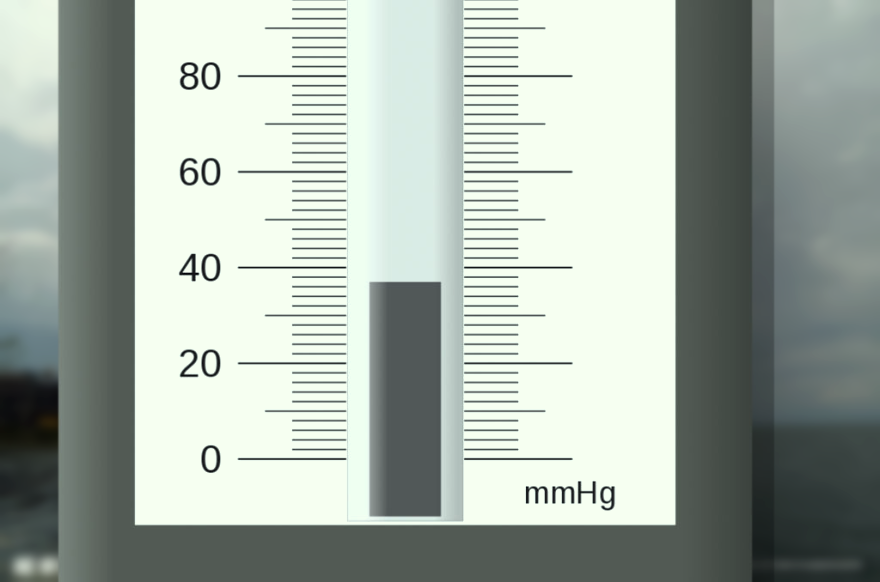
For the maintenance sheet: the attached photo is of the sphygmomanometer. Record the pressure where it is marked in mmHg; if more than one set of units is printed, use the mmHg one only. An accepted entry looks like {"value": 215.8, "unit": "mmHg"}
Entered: {"value": 37, "unit": "mmHg"}
